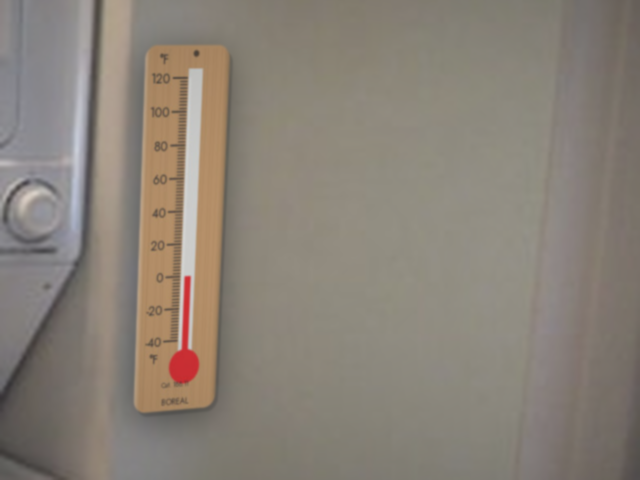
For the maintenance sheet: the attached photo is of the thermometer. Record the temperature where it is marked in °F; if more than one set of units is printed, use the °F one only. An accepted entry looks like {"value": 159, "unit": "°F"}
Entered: {"value": 0, "unit": "°F"}
